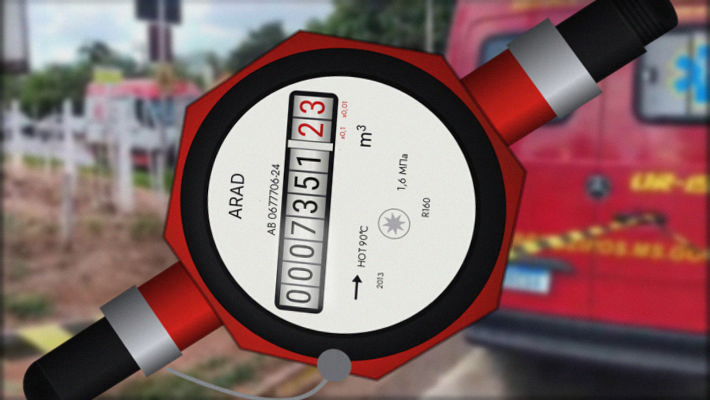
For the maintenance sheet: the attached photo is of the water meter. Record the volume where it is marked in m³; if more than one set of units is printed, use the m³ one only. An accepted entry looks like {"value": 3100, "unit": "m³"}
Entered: {"value": 7351.23, "unit": "m³"}
